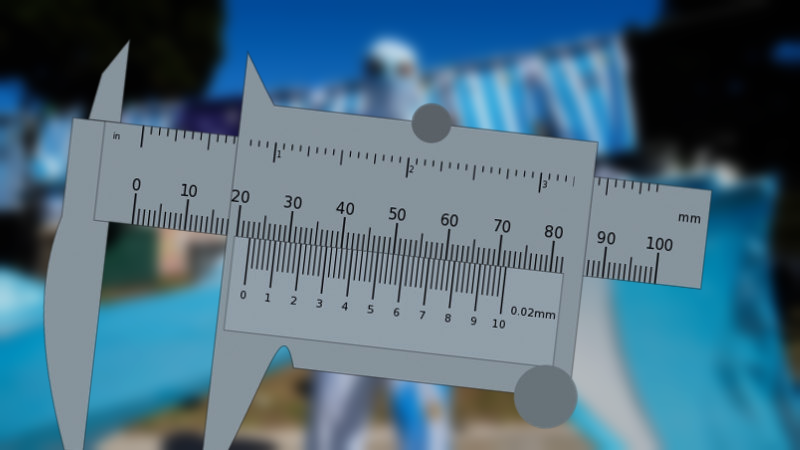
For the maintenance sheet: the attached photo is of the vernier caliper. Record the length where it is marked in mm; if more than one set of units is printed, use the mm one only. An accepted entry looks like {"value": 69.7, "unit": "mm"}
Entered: {"value": 22.5, "unit": "mm"}
